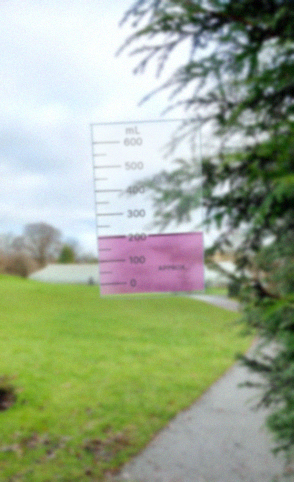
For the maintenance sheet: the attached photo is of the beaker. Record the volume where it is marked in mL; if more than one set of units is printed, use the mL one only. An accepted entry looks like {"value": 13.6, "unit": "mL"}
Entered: {"value": 200, "unit": "mL"}
